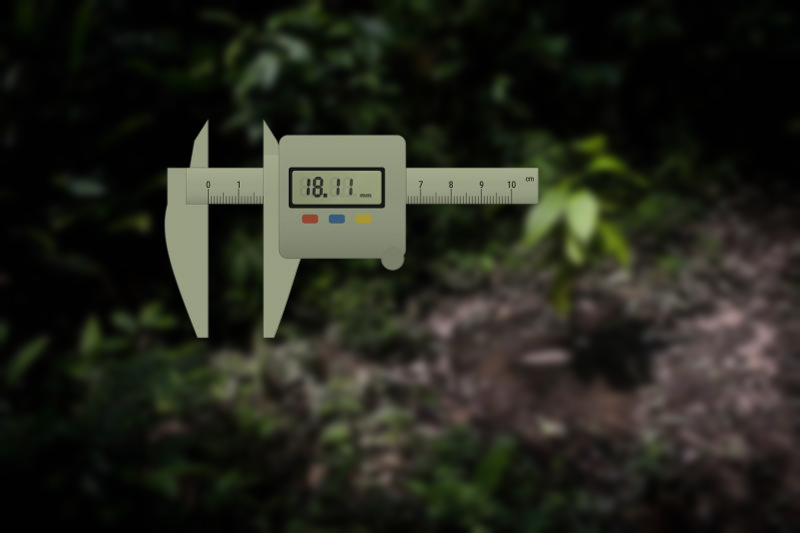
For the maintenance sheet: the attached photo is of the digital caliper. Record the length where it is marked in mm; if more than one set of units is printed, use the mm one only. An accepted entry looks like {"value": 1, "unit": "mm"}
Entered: {"value": 18.11, "unit": "mm"}
